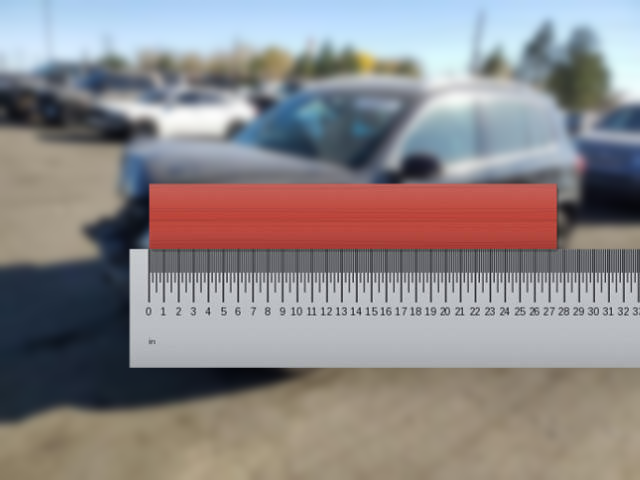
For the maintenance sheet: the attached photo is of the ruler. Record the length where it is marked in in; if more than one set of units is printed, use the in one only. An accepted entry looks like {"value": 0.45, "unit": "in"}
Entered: {"value": 27.5, "unit": "in"}
